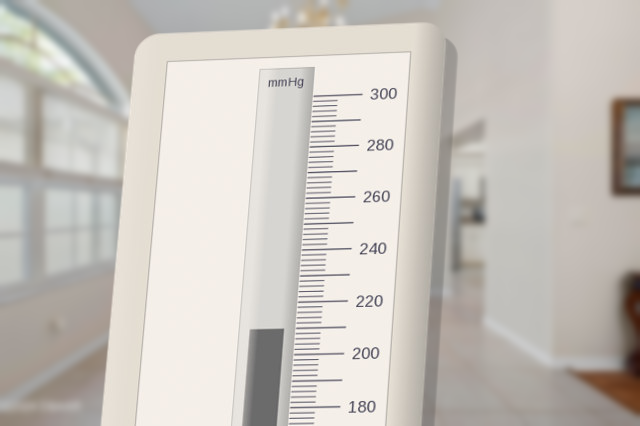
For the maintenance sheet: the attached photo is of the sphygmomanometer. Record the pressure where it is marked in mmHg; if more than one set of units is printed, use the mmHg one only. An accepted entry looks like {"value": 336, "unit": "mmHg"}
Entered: {"value": 210, "unit": "mmHg"}
